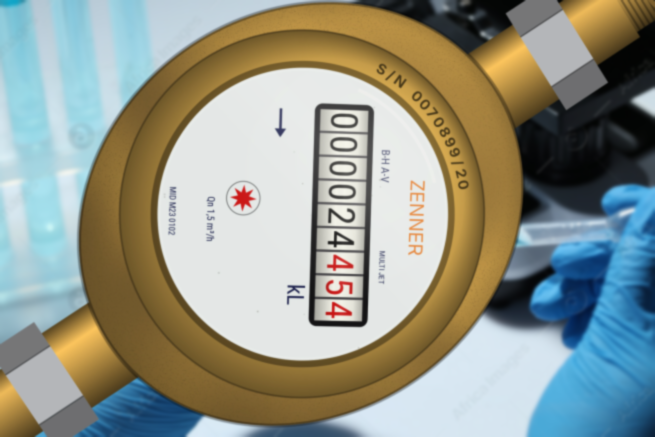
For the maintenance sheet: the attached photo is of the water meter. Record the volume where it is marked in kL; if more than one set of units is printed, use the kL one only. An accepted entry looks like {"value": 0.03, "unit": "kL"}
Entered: {"value": 24.454, "unit": "kL"}
